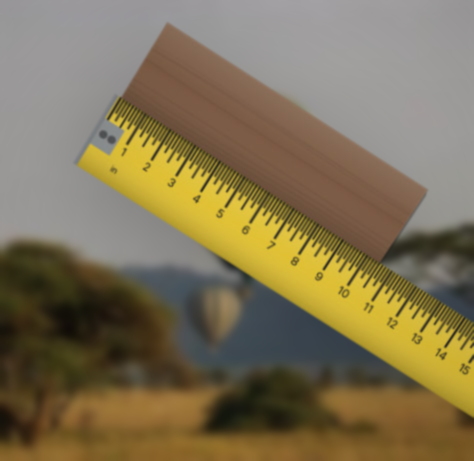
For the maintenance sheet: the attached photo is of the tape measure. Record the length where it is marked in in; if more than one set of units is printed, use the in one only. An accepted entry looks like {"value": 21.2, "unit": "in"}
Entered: {"value": 10.5, "unit": "in"}
